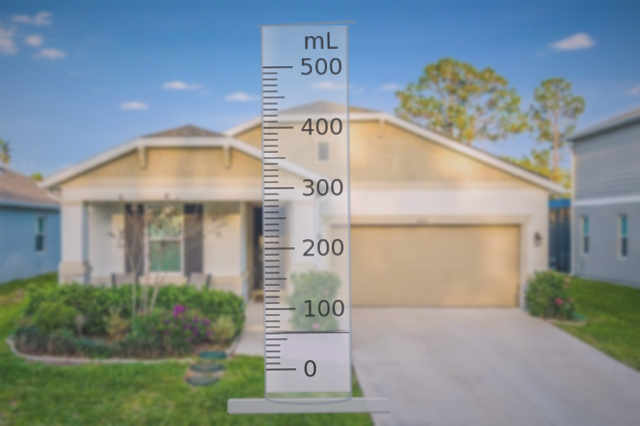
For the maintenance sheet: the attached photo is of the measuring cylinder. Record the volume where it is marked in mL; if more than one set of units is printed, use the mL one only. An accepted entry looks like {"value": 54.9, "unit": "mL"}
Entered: {"value": 60, "unit": "mL"}
